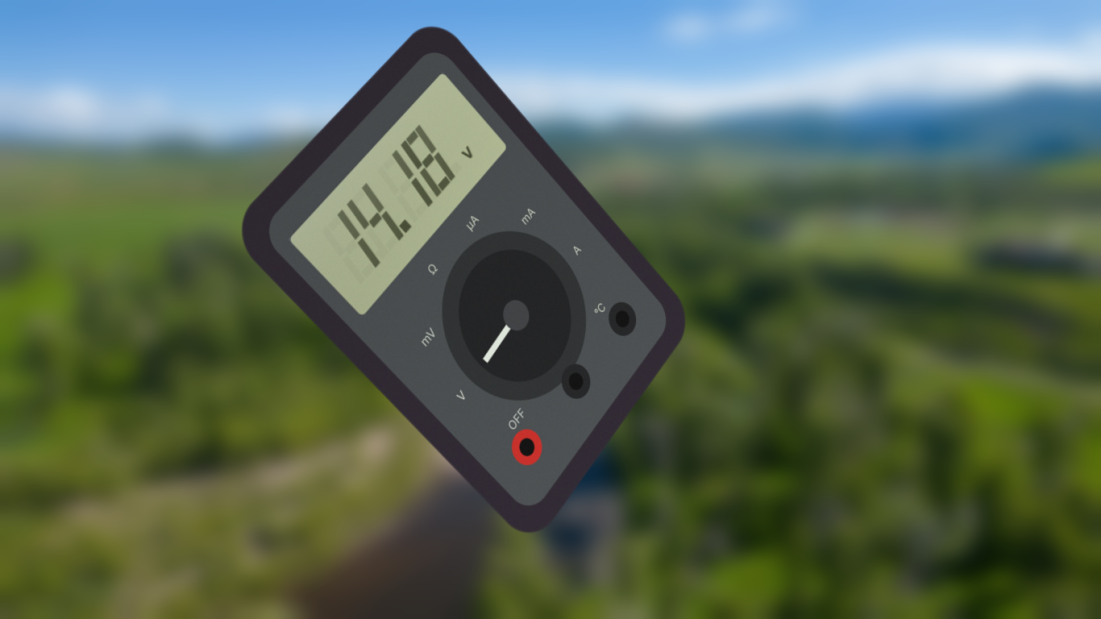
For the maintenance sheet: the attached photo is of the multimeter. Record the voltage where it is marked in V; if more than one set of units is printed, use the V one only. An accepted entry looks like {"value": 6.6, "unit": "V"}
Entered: {"value": 14.18, "unit": "V"}
